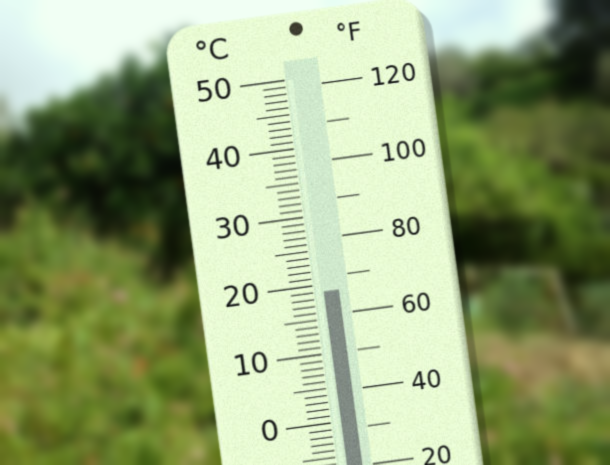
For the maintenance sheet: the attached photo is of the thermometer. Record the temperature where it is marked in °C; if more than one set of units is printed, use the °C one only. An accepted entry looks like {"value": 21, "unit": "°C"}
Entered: {"value": 19, "unit": "°C"}
